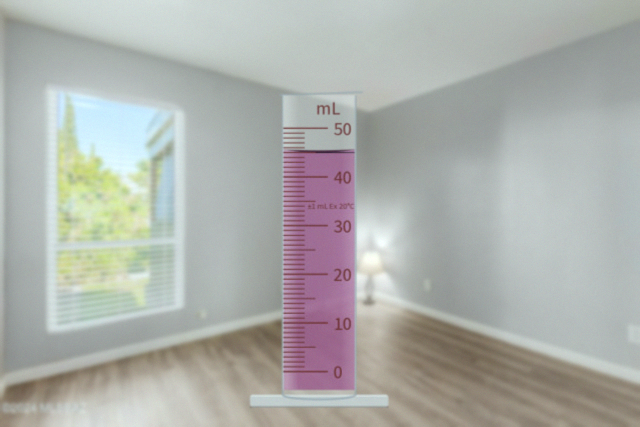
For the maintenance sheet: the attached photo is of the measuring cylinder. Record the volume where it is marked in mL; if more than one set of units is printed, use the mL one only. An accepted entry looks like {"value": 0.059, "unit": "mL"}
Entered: {"value": 45, "unit": "mL"}
